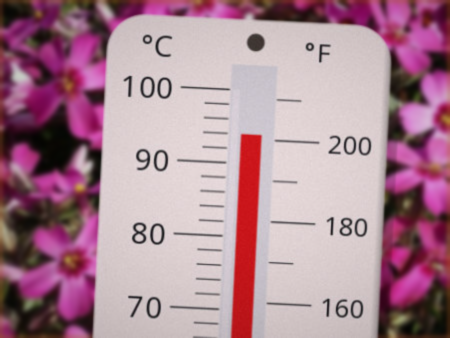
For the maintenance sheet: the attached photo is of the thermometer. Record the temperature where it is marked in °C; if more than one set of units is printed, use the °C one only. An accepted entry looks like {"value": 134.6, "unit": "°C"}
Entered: {"value": 94, "unit": "°C"}
